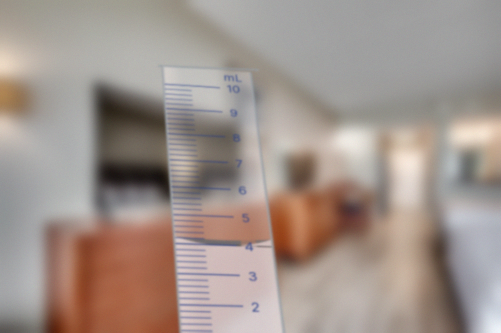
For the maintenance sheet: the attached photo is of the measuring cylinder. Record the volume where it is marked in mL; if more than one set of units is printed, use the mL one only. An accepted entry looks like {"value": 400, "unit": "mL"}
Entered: {"value": 4, "unit": "mL"}
